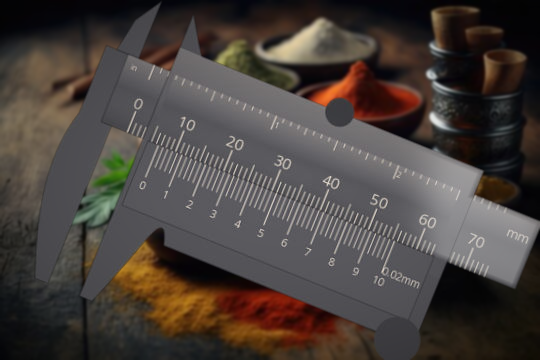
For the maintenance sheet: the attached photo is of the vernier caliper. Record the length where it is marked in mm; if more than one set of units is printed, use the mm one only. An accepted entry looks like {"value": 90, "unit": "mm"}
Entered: {"value": 6.5, "unit": "mm"}
